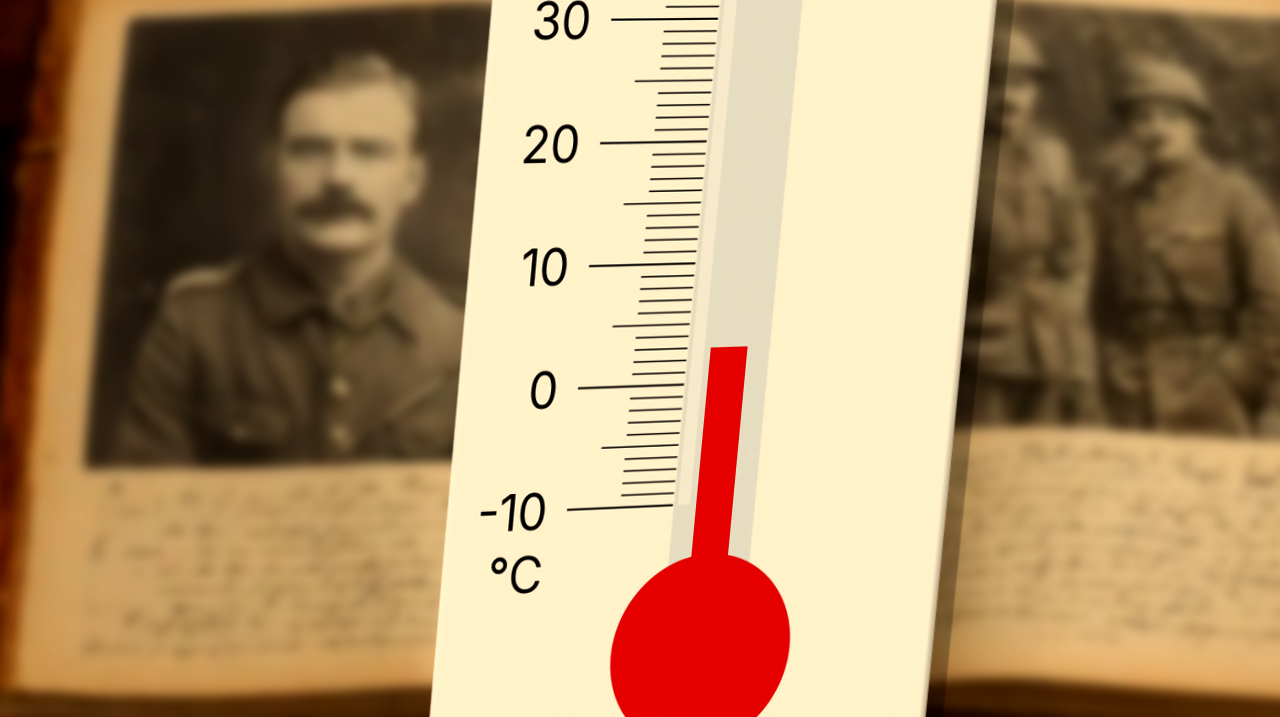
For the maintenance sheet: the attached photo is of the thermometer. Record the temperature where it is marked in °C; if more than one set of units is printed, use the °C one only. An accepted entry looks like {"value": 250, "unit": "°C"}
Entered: {"value": 3, "unit": "°C"}
